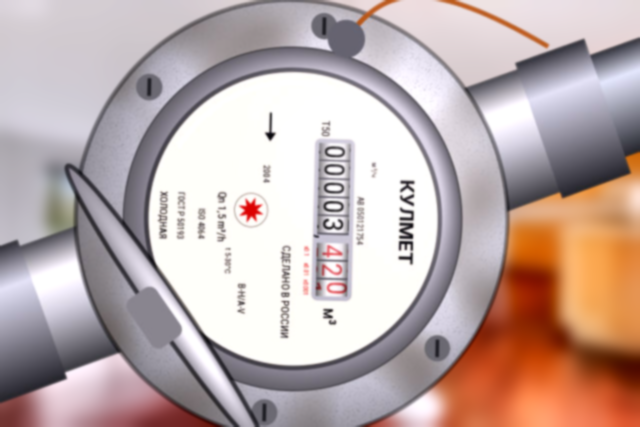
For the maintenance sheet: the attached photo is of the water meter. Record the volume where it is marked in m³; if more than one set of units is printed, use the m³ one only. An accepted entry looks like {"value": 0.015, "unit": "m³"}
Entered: {"value": 3.420, "unit": "m³"}
